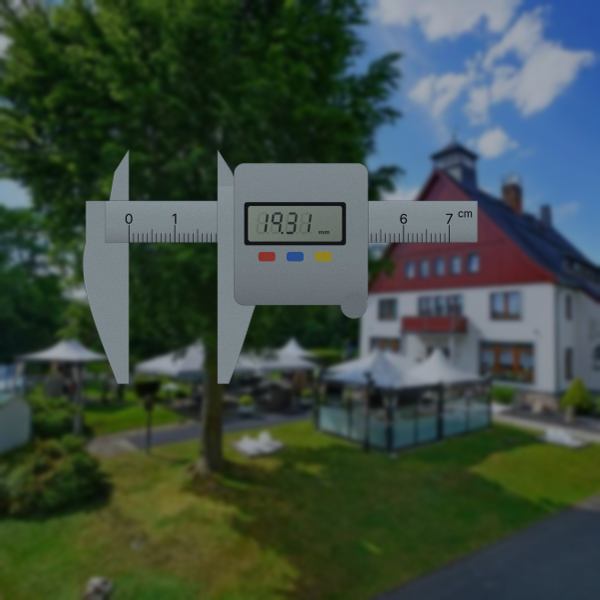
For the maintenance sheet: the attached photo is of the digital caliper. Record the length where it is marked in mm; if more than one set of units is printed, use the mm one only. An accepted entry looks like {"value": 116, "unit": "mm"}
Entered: {"value": 19.31, "unit": "mm"}
